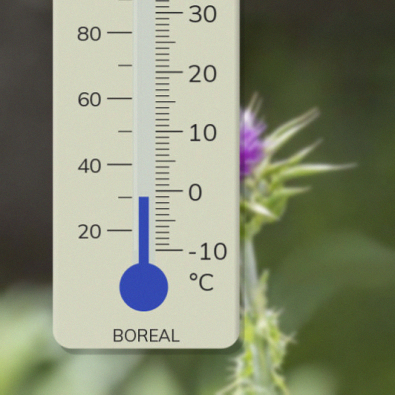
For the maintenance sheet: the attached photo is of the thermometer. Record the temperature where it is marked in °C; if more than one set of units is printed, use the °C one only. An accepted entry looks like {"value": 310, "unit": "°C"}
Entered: {"value": -1, "unit": "°C"}
